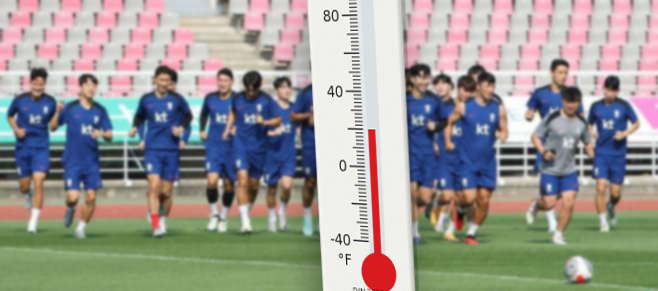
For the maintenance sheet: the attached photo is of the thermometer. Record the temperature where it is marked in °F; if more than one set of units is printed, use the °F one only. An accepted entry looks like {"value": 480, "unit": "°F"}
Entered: {"value": 20, "unit": "°F"}
